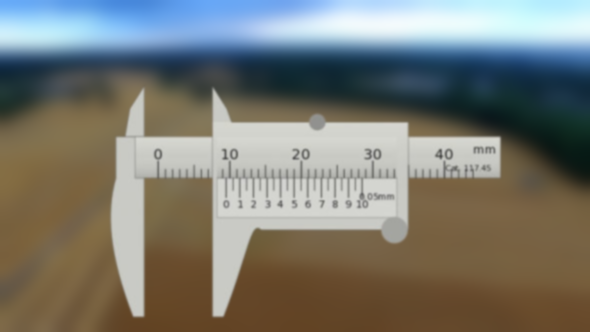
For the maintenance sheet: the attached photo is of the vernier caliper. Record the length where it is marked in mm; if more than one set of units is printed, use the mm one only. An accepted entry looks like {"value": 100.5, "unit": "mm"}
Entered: {"value": 9.5, "unit": "mm"}
